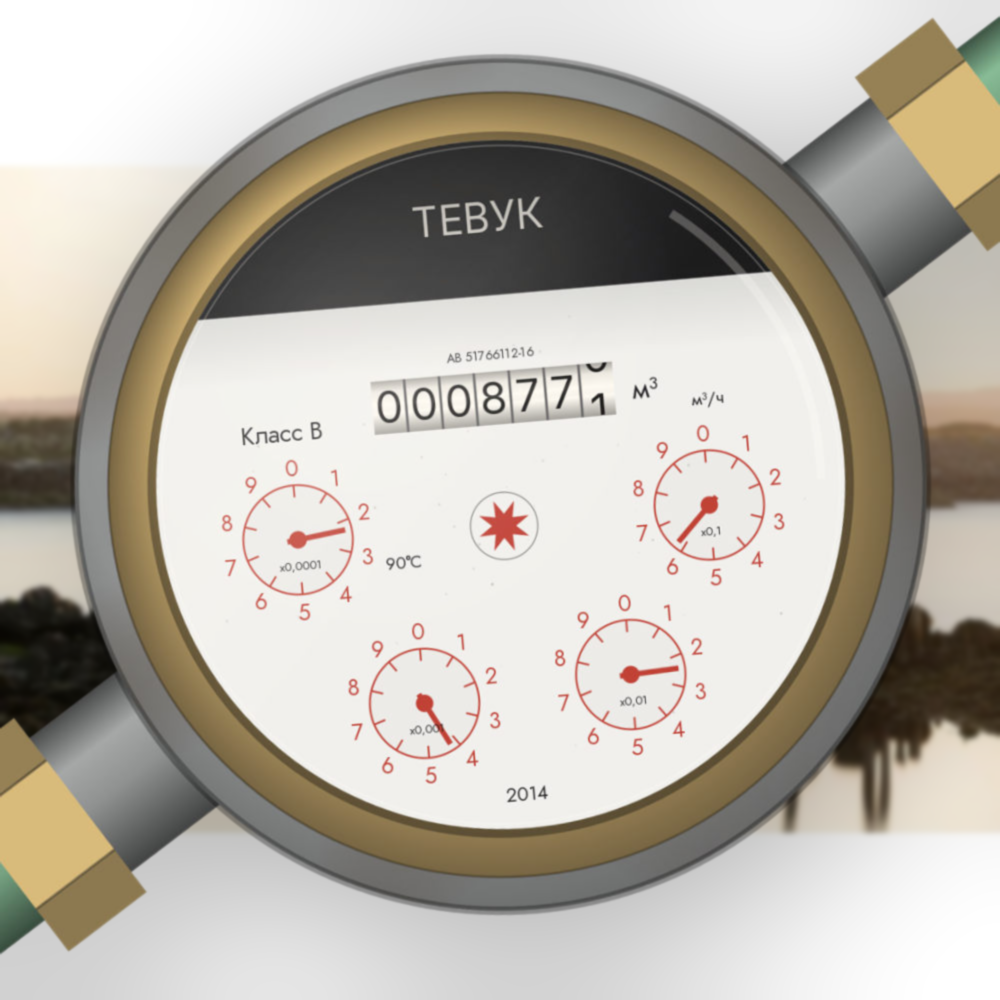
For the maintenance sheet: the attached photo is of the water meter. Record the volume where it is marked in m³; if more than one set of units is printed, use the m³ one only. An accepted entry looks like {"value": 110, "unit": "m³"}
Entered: {"value": 8770.6242, "unit": "m³"}
